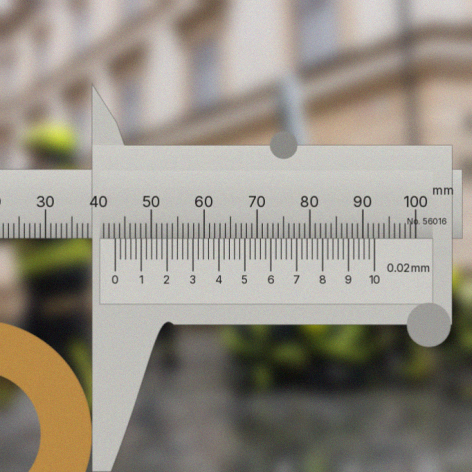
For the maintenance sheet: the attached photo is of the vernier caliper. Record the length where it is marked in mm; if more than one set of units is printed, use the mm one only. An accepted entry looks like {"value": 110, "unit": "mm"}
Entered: {"value": 43.2, "unit": "mm"}
